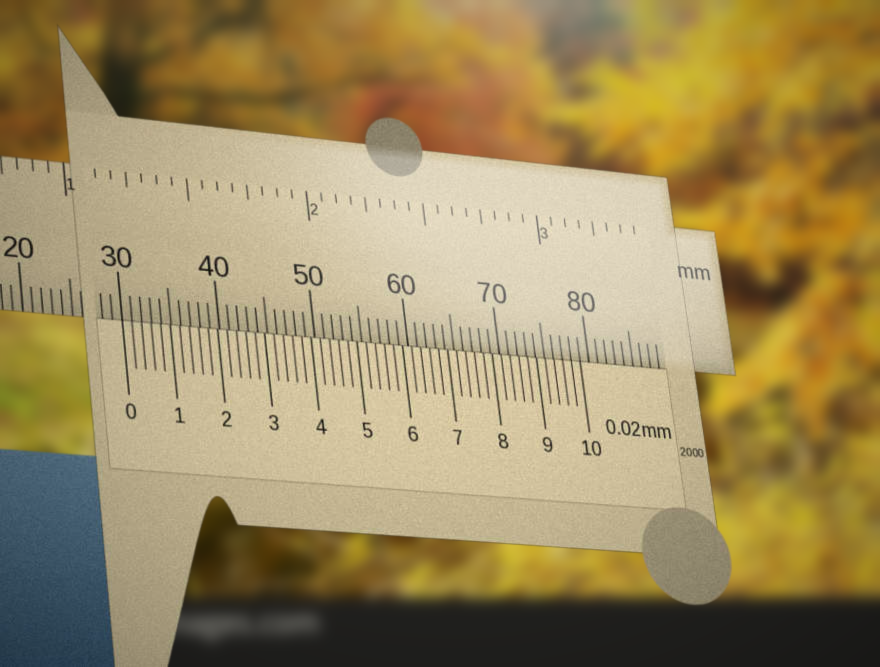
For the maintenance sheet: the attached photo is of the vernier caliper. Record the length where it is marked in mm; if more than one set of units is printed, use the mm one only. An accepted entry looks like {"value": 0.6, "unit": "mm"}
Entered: {"value": 30.0, "unit": "mm"}
